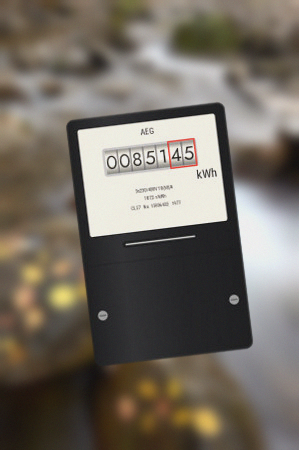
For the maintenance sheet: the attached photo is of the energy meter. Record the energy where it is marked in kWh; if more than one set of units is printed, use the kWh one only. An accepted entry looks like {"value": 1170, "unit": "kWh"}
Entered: {"value": 851.45, "unit": "kWh"}
